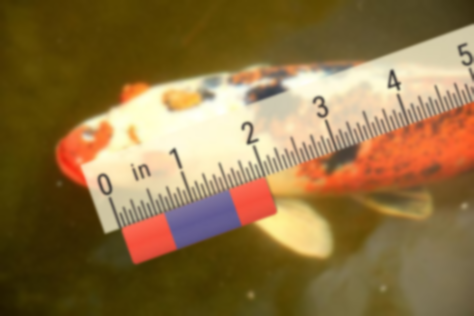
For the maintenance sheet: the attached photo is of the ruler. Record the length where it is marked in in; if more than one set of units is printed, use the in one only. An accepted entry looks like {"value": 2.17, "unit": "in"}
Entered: {"value": 2, "unit": "in"}
